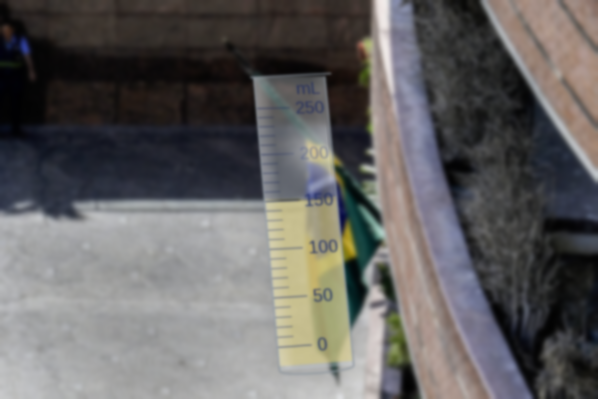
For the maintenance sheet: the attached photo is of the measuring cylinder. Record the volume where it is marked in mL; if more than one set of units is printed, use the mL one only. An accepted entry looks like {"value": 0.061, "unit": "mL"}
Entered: {"value": 150, "unit": "mL"}
